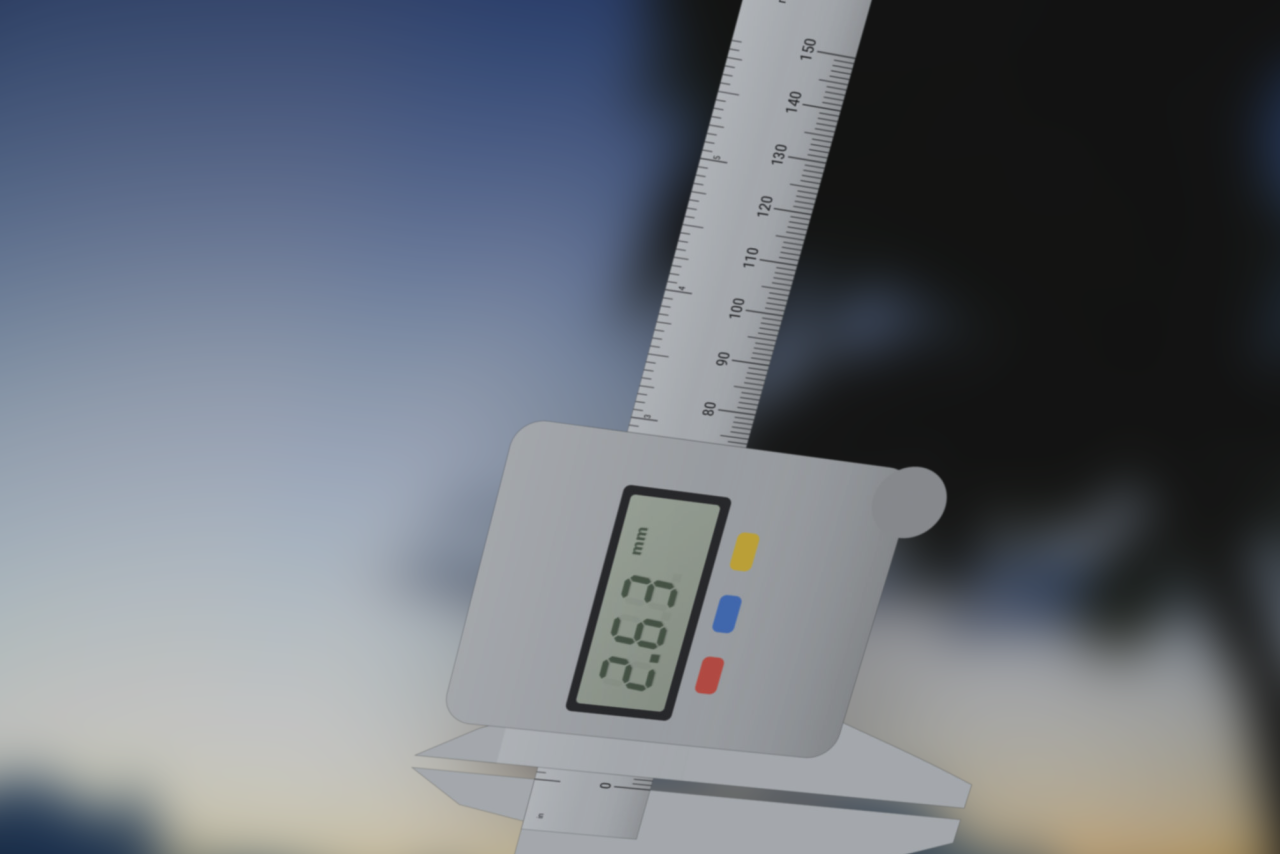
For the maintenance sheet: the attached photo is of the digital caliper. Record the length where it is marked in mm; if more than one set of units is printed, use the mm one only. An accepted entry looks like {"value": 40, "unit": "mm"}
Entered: {"value": 2.63, "unit": "mm"}
